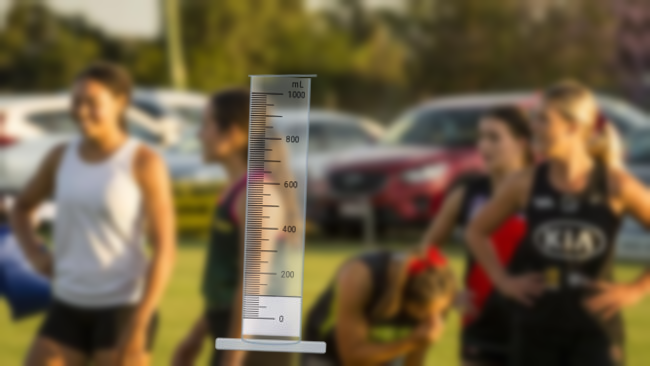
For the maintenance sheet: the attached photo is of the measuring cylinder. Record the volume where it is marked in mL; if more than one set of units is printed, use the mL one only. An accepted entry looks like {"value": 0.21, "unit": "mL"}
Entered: {"value": 100, "unit": "mL"}
